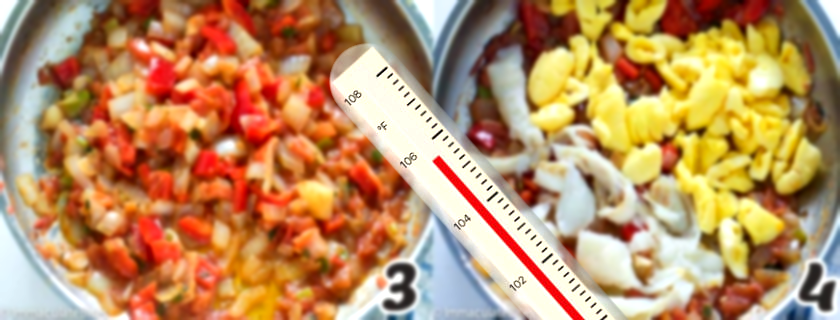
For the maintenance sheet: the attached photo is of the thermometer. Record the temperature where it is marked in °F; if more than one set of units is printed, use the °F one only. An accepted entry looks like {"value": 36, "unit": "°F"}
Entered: {"value": 105.6, "unit": "°F"}
